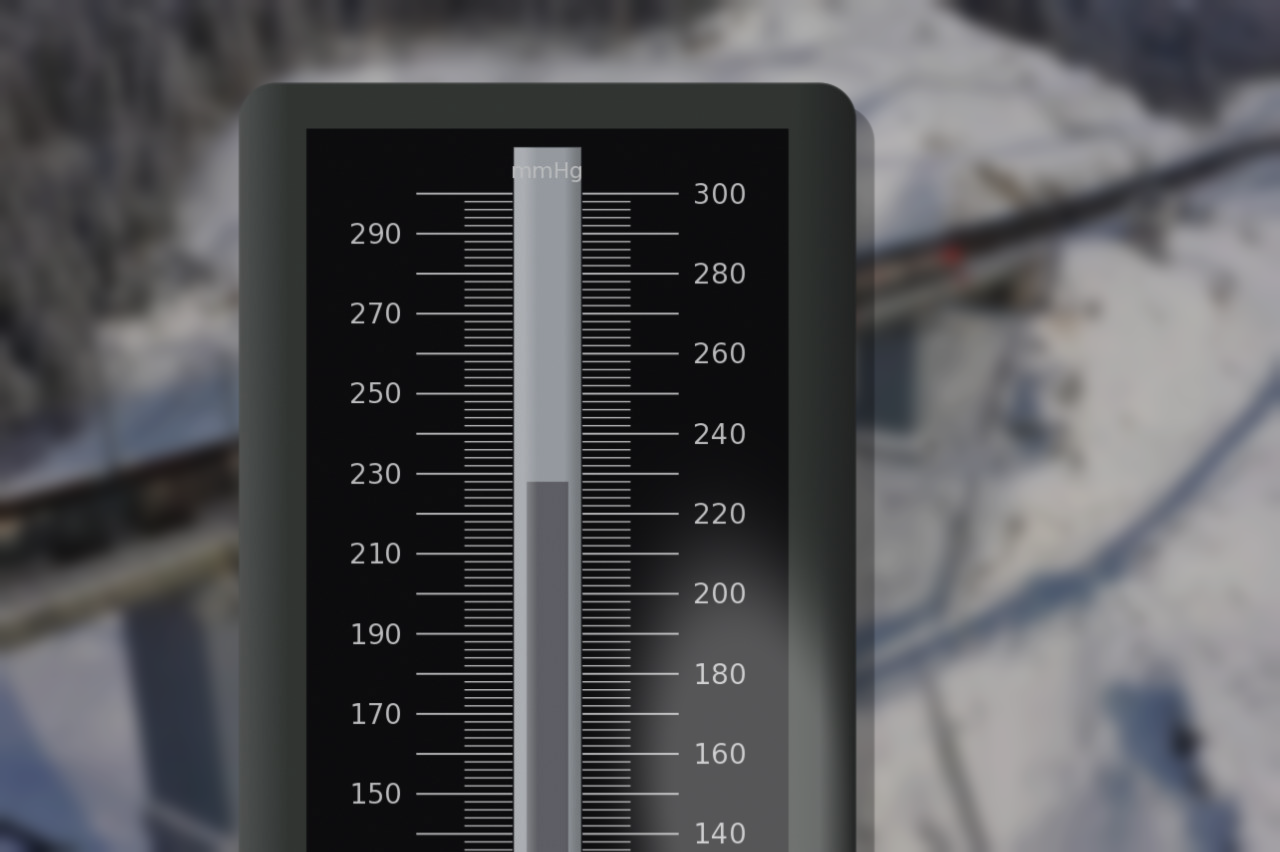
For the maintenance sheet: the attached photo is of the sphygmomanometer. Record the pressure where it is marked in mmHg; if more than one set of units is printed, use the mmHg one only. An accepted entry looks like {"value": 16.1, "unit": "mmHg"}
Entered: {"value": 228, "unit": "mmHg"}
